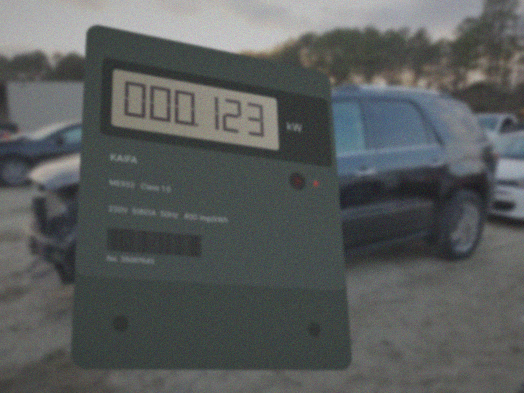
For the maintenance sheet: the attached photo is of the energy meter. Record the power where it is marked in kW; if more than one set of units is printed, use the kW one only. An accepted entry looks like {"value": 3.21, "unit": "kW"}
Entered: {"value": 0.123, "unit": "kW"}
